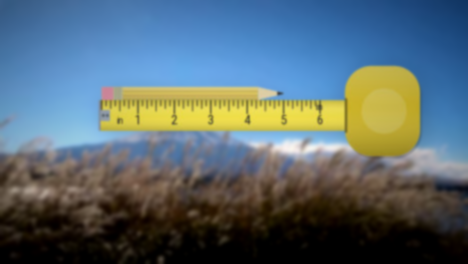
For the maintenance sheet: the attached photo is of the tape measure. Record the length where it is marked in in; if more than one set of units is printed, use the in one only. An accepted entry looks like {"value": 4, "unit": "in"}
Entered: {"value": 5, "unit": "in"}
